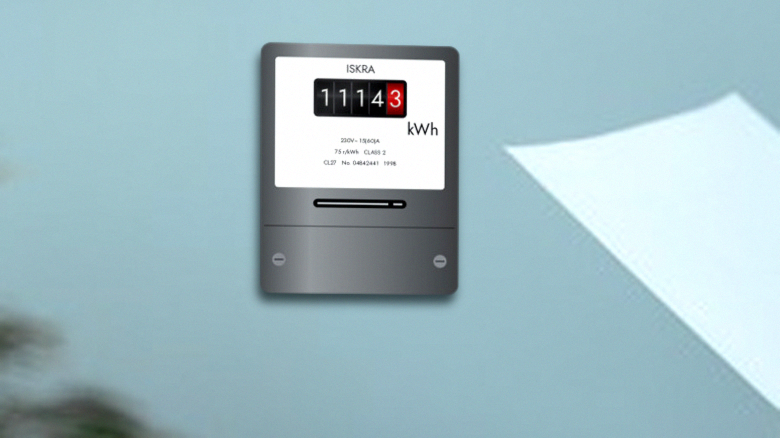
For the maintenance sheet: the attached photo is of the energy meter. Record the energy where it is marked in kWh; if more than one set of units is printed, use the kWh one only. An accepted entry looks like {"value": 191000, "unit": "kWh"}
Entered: {"value": 1114.3, "unit": "kWh"}
